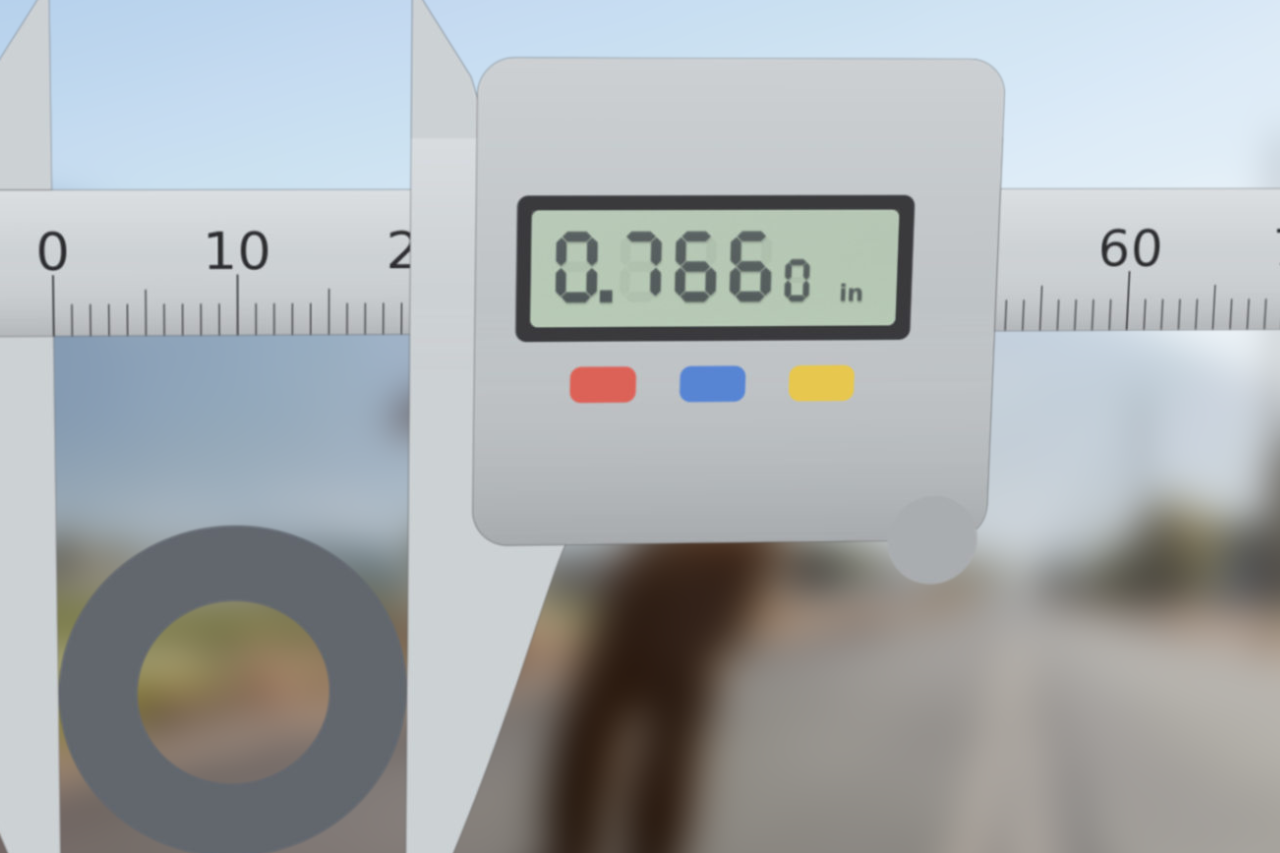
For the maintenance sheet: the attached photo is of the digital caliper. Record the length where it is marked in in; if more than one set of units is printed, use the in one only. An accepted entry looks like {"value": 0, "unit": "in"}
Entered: {"value": 0.7660, "unit": "in"}
